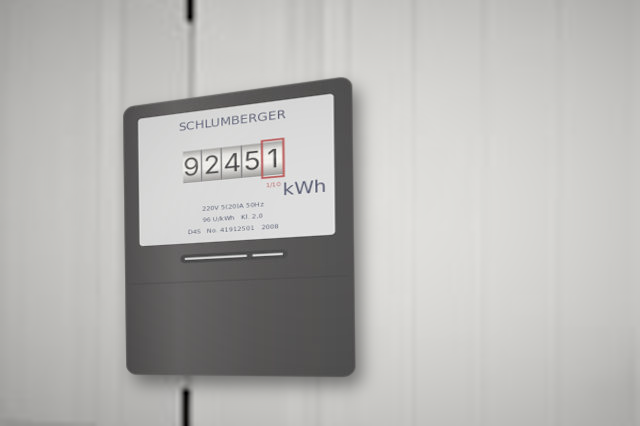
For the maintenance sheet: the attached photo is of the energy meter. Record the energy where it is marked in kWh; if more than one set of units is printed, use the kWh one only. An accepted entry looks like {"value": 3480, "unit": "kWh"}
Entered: {"value": 9245.1, "unit": "kWh"}
